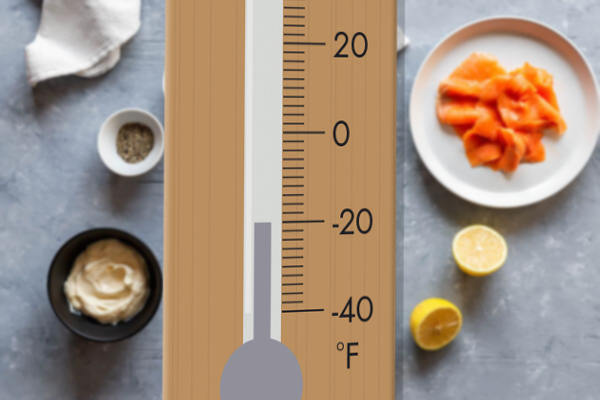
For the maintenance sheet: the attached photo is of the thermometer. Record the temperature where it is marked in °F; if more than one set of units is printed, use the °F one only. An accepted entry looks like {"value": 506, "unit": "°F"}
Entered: {"value": -20, "unit": "°F"}
